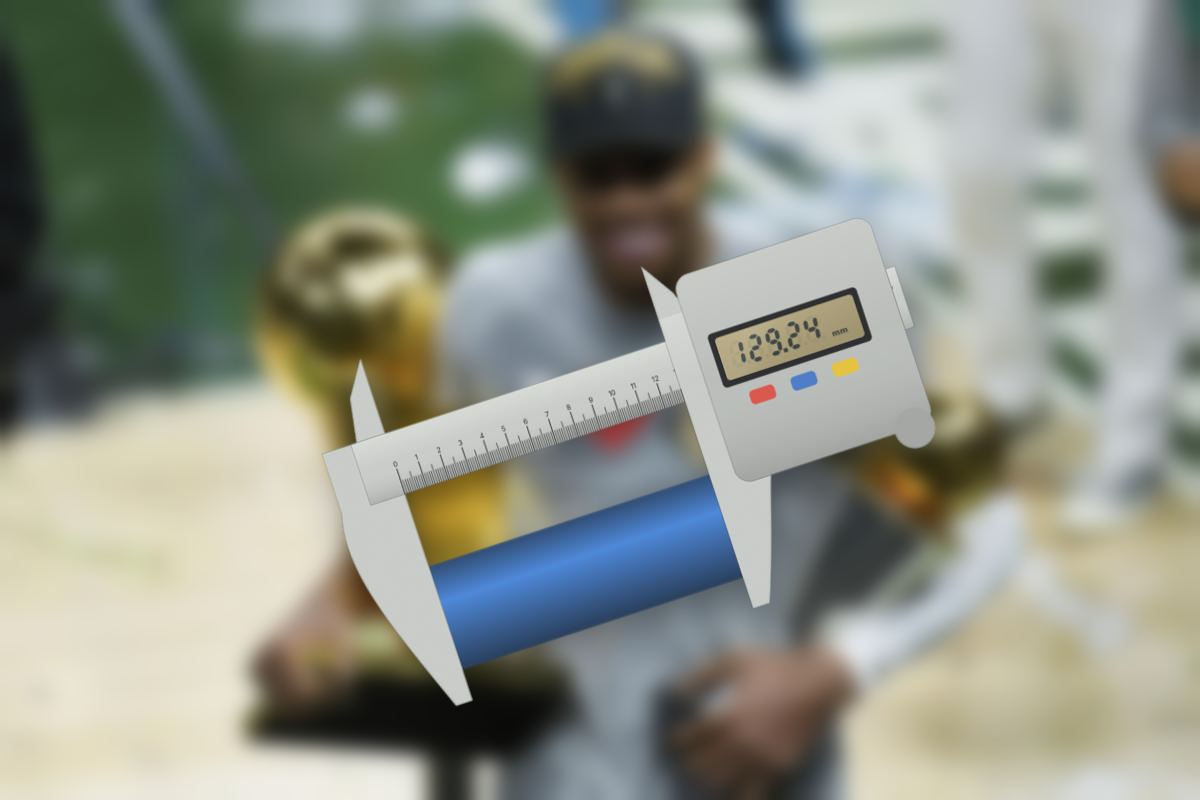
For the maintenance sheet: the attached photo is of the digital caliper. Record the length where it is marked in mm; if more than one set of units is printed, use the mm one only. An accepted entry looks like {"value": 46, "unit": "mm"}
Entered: {"value": 129.24, "unit": "mm"}
